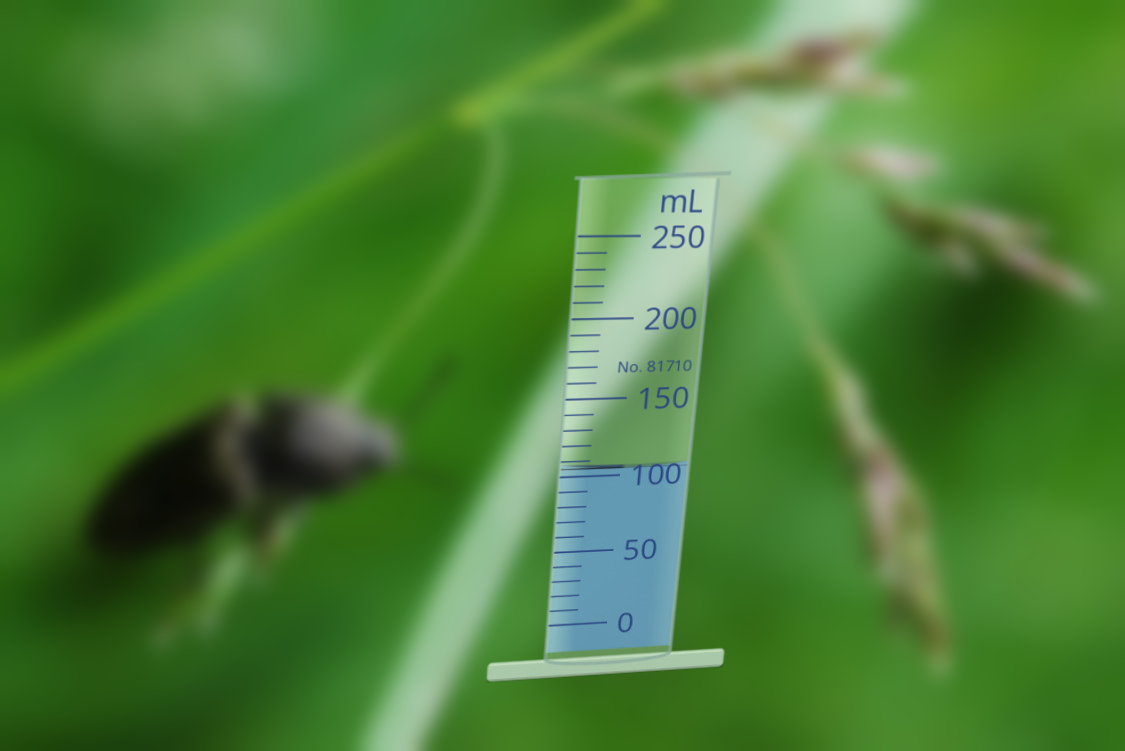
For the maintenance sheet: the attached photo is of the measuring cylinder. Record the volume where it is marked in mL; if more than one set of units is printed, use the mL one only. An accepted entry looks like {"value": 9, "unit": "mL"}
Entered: {"value": 105, "unit": "mL"}
